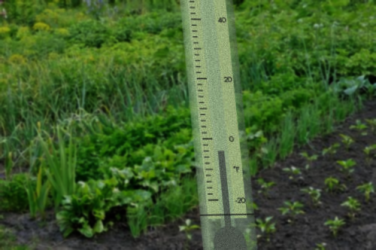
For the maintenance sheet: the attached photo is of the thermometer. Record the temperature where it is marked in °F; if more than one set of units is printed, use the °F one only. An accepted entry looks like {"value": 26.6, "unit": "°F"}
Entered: {"value": -4, "unit": "°F"}
